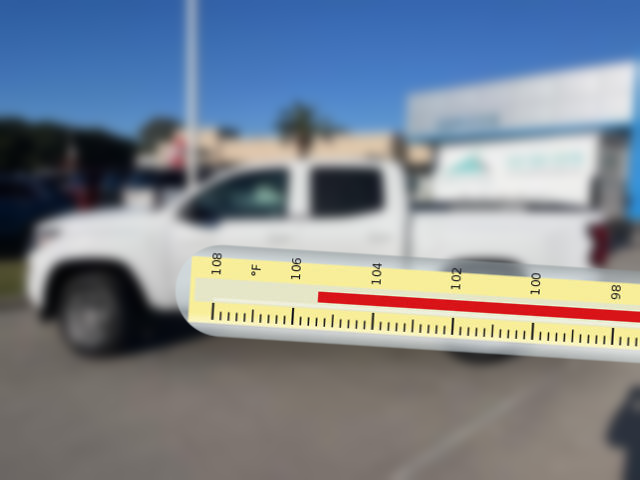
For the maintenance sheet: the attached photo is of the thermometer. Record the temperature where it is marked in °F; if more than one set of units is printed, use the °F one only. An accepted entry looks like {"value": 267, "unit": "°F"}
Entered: {"value": 105.4, "unit": "°F"}
